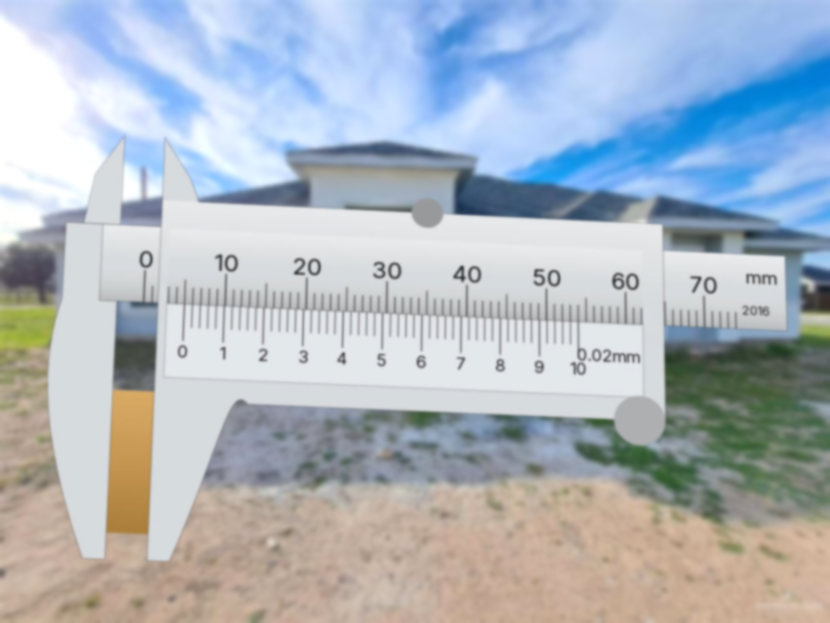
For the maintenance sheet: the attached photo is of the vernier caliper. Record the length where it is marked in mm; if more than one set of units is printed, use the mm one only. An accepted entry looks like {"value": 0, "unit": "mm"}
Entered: {"value": 5.0, "unit": "mm"}
